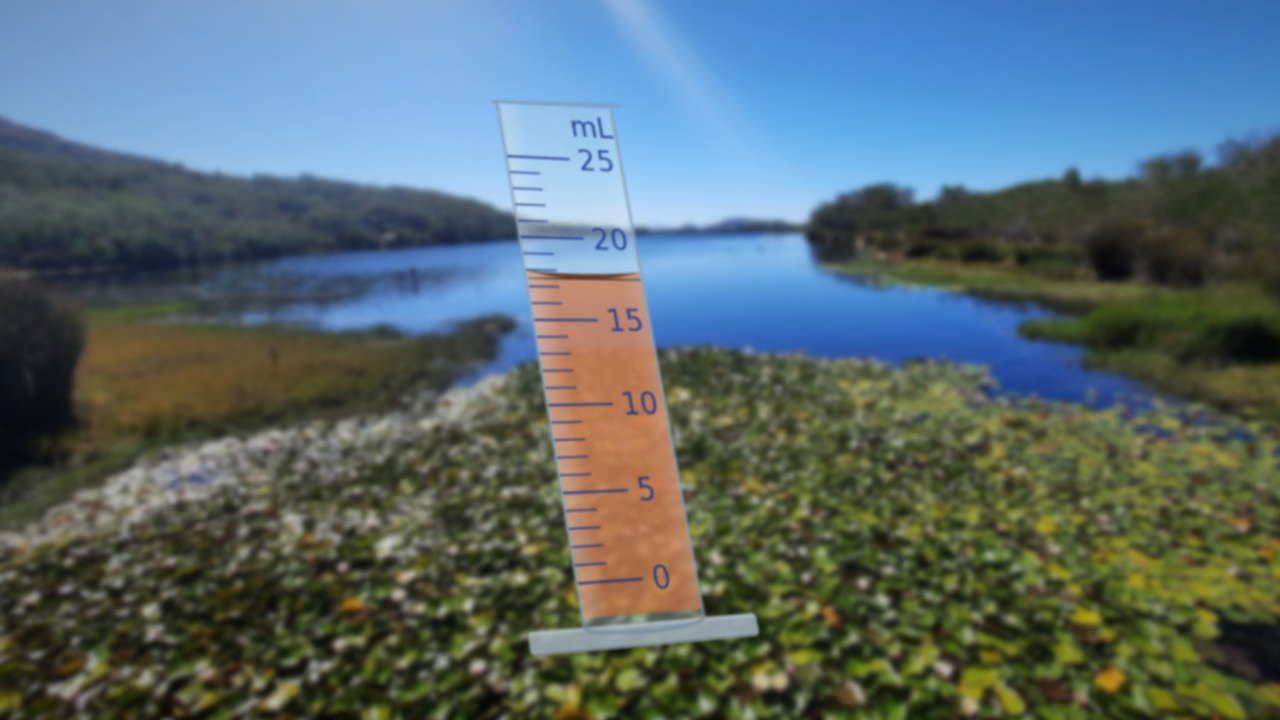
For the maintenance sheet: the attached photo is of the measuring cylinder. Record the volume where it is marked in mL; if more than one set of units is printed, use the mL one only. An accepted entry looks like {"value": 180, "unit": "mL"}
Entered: {"value": 17.5, "unit": "mL"}
